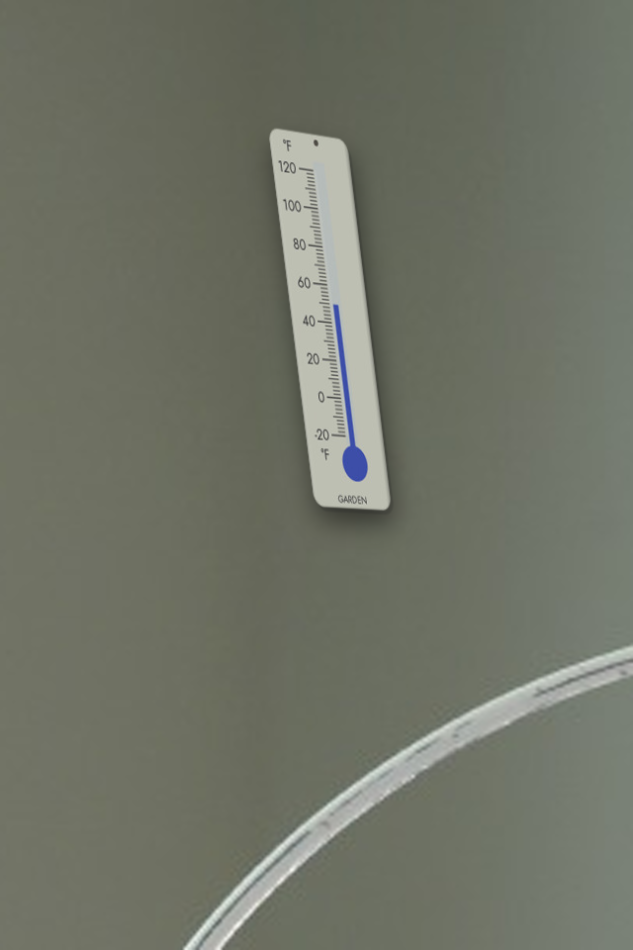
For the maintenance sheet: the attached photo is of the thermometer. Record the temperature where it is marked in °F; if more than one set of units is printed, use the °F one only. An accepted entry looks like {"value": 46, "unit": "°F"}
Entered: {"value": 50, "unit": "°F"}
